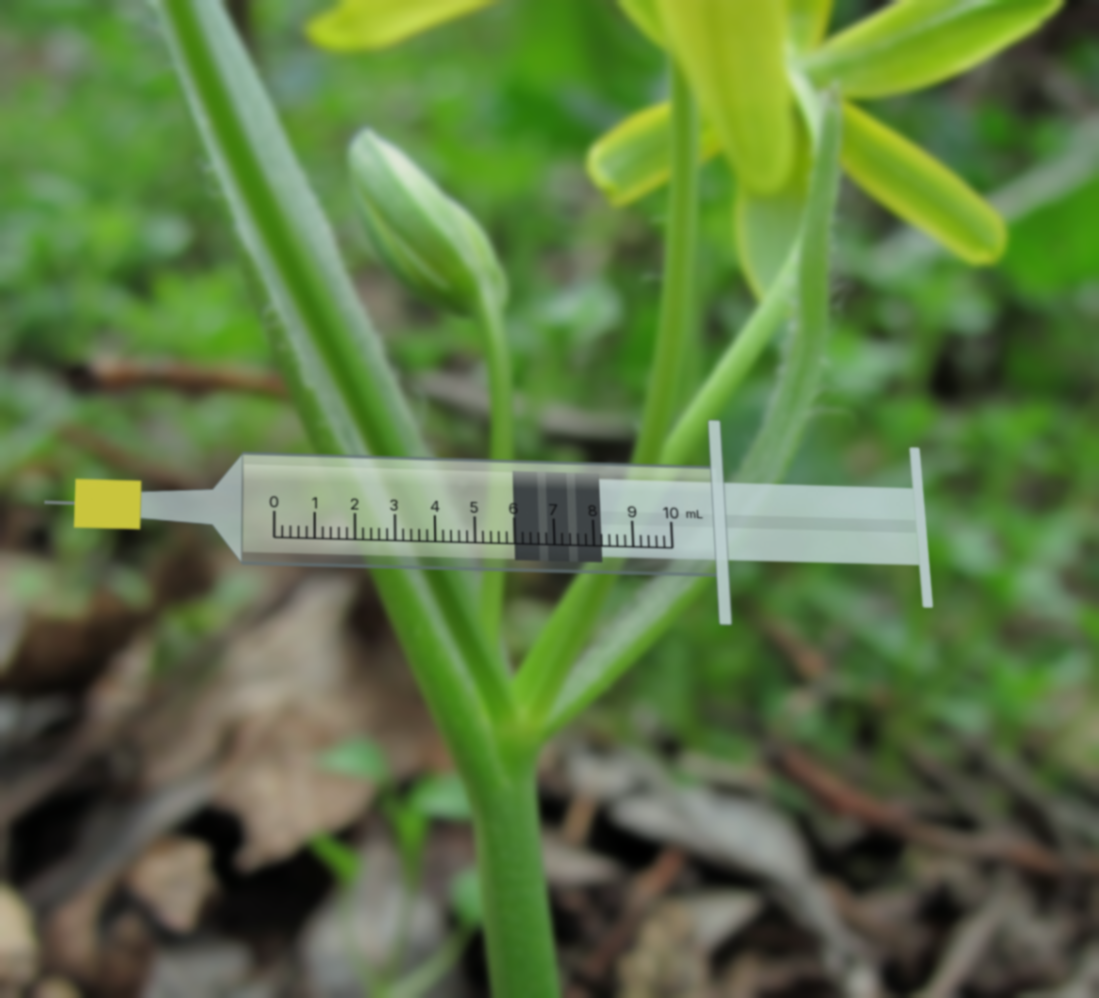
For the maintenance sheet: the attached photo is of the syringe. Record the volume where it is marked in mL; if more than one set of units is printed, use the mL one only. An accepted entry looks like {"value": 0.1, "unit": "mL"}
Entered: {"value": 6, "unit": "mL"}
